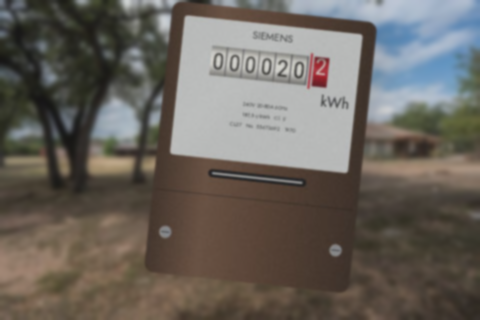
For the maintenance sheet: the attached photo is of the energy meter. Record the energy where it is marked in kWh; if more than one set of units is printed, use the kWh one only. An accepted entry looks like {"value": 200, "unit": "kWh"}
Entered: {"value": 20.2, "unit": "kWh"}
